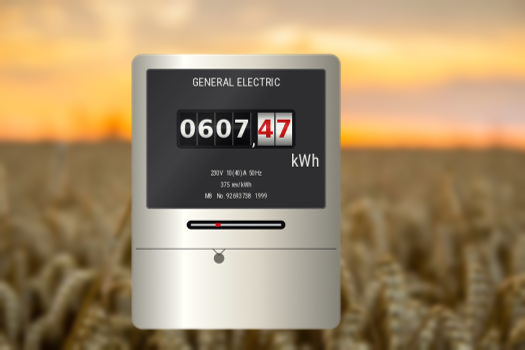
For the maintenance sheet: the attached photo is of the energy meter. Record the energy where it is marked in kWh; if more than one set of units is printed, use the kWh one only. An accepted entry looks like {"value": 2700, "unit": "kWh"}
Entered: {"value": 607.47, "unit": "kWh"}
